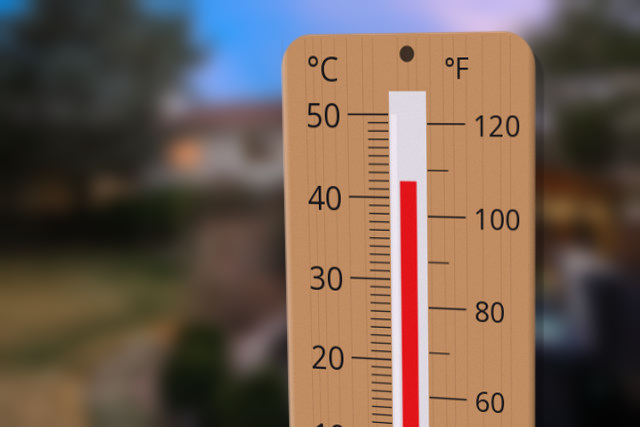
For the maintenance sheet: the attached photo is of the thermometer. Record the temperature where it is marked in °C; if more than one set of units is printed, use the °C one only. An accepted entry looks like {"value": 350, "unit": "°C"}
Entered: {"value": 42, "unit": "°C"}
